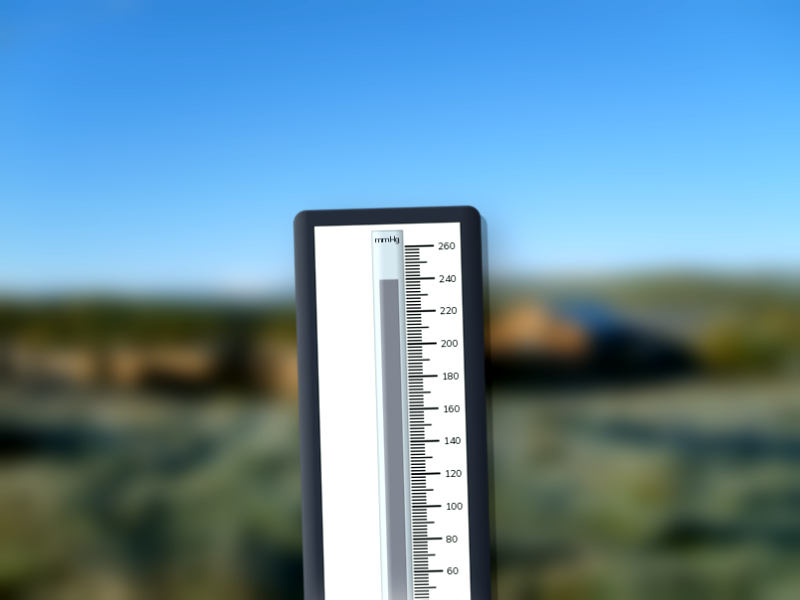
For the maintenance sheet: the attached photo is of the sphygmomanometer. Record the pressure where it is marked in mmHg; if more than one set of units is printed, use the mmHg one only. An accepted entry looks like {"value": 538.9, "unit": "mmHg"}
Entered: {"value": 240, "unit": "mmHg"}
